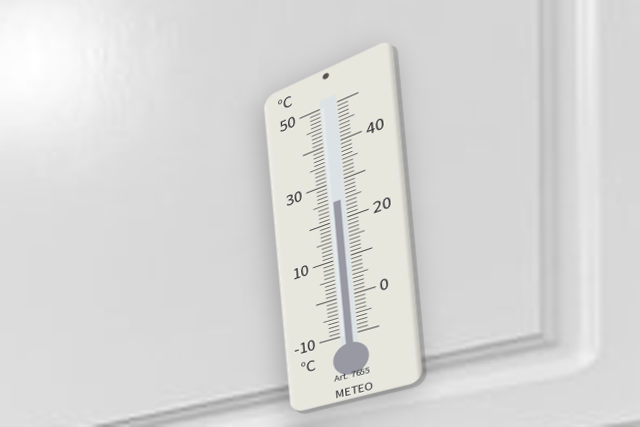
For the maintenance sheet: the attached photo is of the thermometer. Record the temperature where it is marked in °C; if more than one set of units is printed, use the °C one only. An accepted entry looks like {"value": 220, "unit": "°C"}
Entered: {"value": 25, "unit": "°C"}
